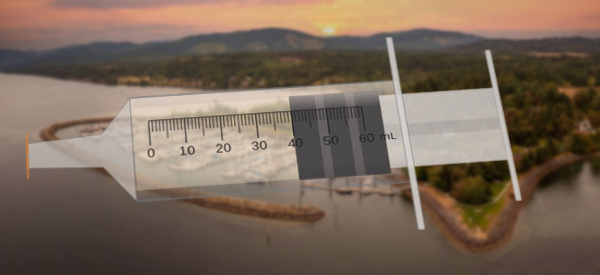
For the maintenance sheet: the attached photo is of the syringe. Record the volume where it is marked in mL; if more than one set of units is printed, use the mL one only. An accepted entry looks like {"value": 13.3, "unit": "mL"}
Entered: {"value": 40, "unit": "mL"}
